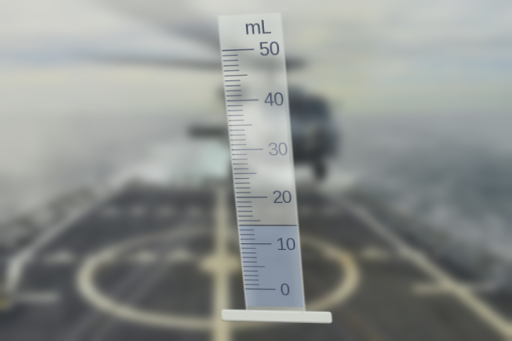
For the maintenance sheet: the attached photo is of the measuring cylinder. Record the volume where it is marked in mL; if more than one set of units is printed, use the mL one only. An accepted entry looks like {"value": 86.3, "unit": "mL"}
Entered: {"value": 14, "unit": "mL"}
